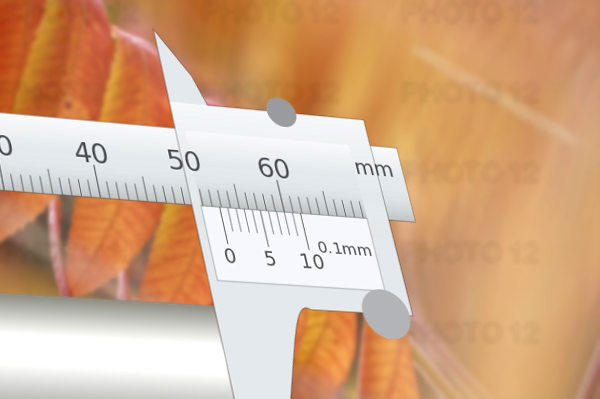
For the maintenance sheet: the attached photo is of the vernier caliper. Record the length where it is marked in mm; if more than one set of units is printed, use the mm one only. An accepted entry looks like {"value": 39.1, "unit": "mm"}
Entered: {"value": 52.8, "unit": "mm"}
